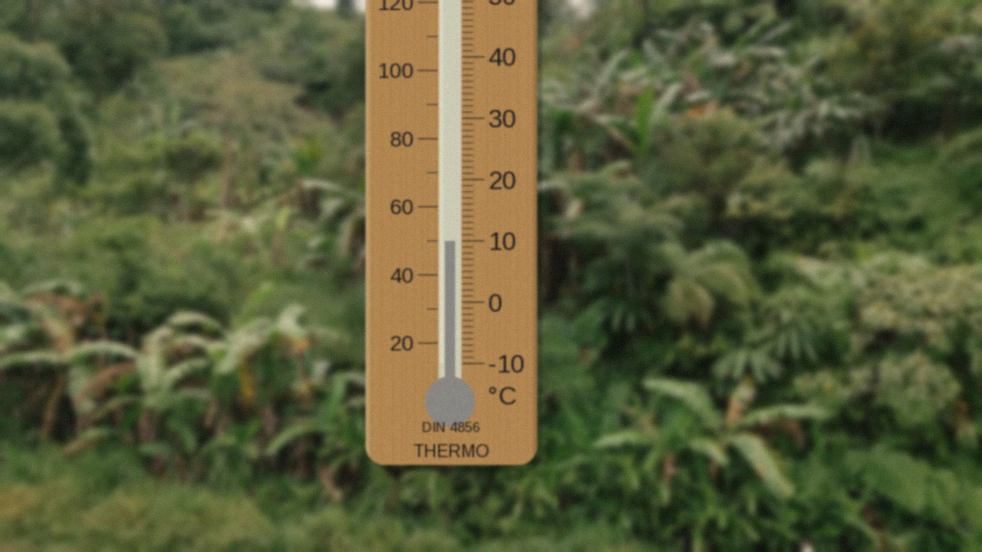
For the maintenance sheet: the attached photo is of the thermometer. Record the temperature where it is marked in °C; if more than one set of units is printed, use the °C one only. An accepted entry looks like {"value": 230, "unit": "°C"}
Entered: {"value": 10, "unit": "°C"}
